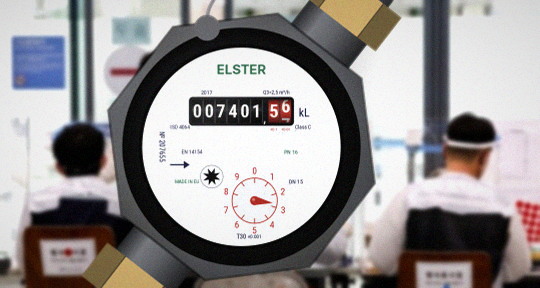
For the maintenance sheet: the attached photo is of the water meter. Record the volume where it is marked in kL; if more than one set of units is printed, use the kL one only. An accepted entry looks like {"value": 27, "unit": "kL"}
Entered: {"value": 7401.562, "unit": "kL"}
